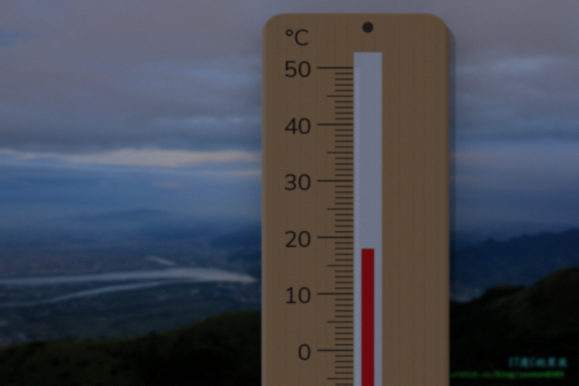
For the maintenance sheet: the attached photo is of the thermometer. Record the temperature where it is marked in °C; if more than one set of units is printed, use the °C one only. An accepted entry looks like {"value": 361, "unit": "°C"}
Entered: {"value": 18, "unit": "°C"}
